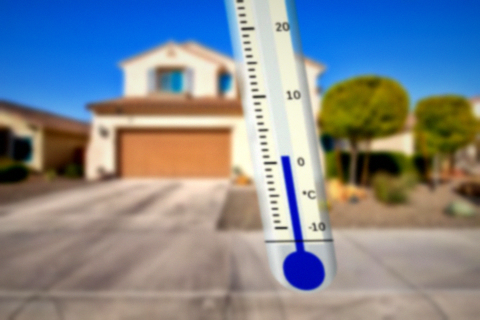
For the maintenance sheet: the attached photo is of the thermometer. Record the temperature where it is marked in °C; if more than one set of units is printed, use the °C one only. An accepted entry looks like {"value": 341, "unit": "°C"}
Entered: {"value": 1, "unit": "°C"}
